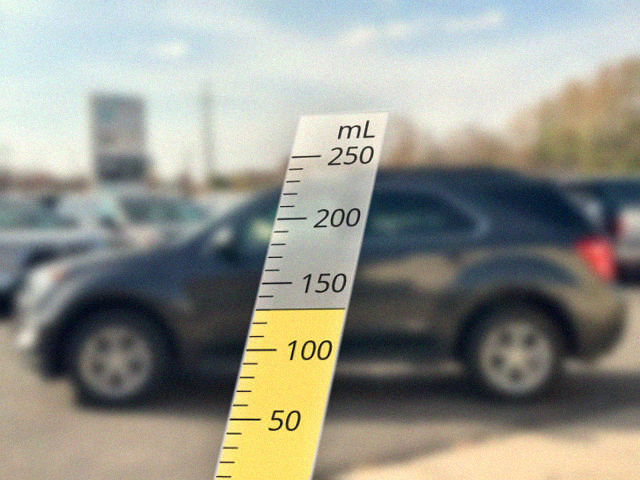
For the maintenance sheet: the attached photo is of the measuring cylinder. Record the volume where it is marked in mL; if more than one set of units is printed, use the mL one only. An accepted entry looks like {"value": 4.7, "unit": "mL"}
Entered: {"value": 130, "unit": "mL"}
